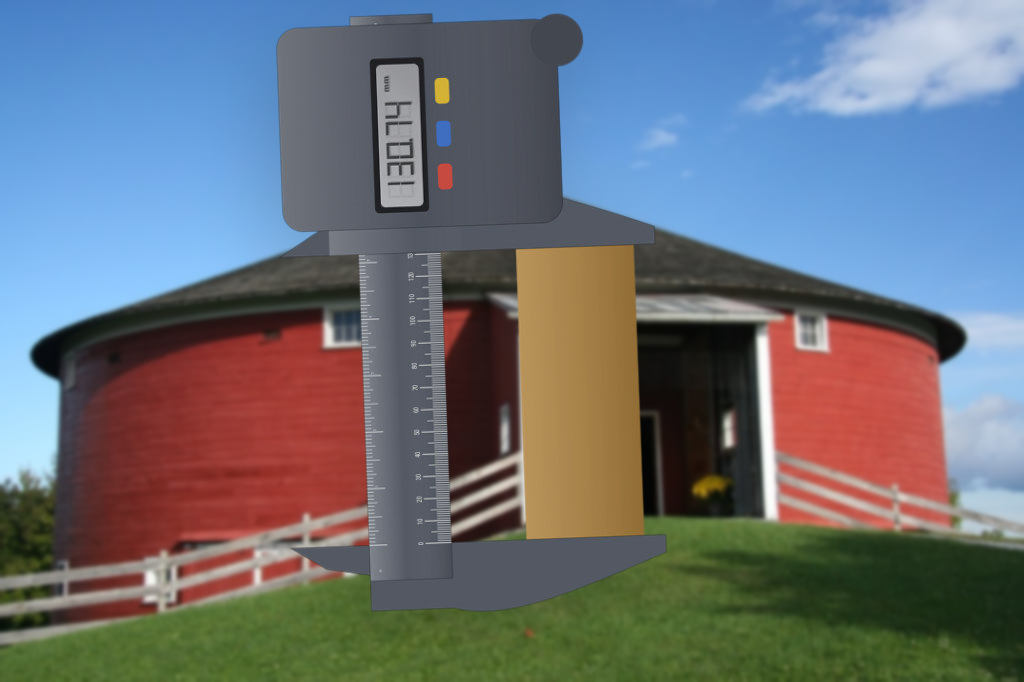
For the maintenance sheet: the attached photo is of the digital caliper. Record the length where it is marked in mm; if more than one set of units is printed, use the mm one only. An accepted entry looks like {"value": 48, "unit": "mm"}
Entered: {"value": 130.74, "unit": "mm"}
